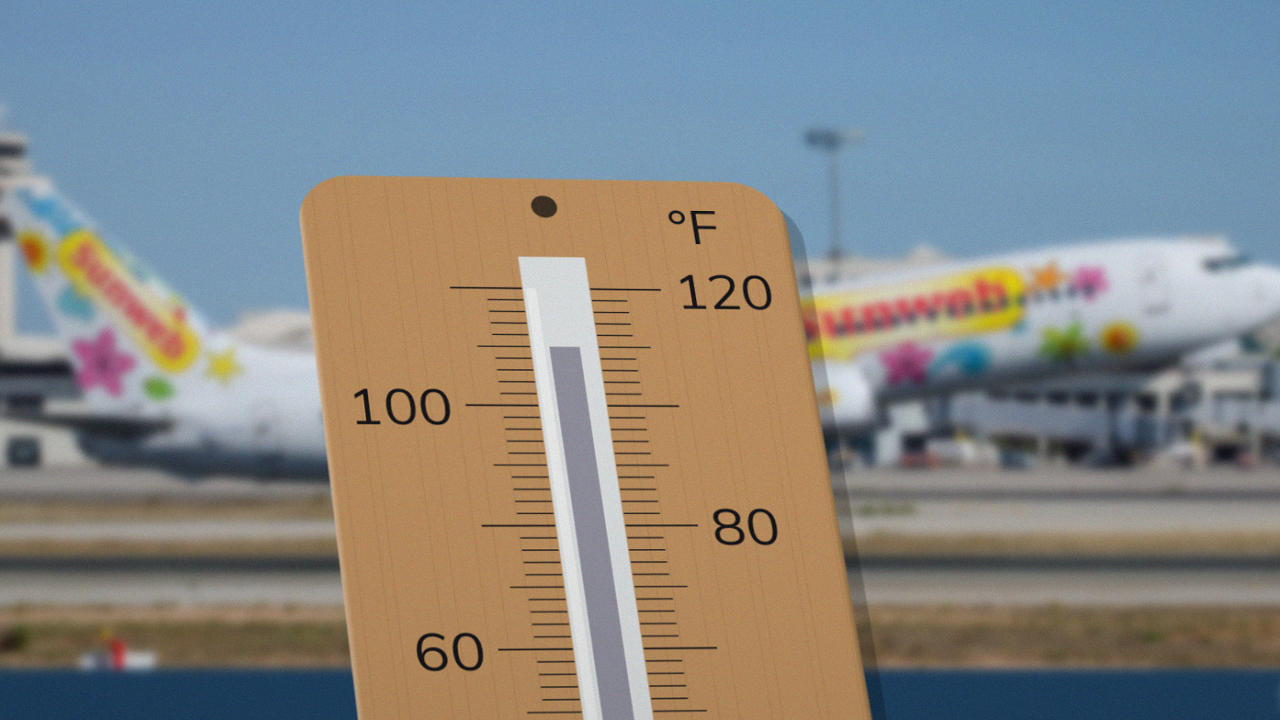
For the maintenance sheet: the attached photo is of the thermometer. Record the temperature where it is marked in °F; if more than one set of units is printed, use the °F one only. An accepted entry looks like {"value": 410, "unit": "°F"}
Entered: {"value": 110, "unit": "°F"}
